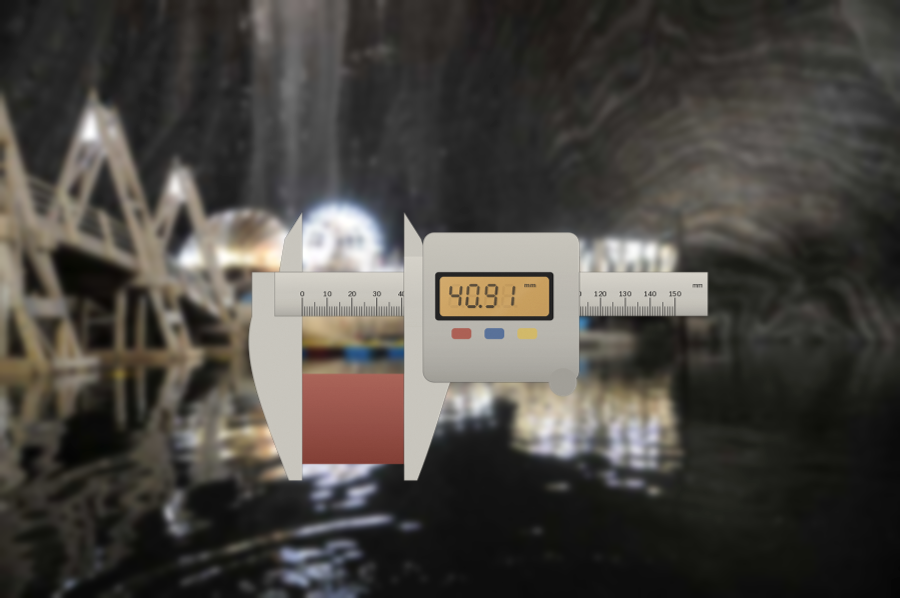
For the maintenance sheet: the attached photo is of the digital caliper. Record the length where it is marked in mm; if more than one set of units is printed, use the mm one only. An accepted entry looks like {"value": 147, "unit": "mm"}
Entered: {"value": 40.91, "unit": "mm"}
